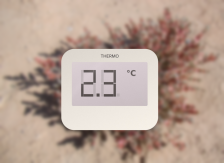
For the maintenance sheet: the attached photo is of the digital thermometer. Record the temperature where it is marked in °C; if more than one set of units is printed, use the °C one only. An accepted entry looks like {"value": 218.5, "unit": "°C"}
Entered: {"value": 2.3, "unit": "°C"}
